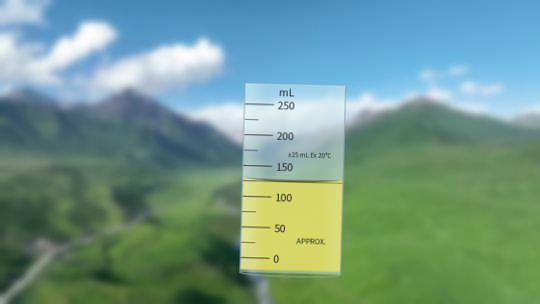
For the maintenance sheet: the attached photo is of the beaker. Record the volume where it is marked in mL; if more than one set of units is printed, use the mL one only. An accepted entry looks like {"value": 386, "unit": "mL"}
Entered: {"value": 125, "unit": "mL"}
